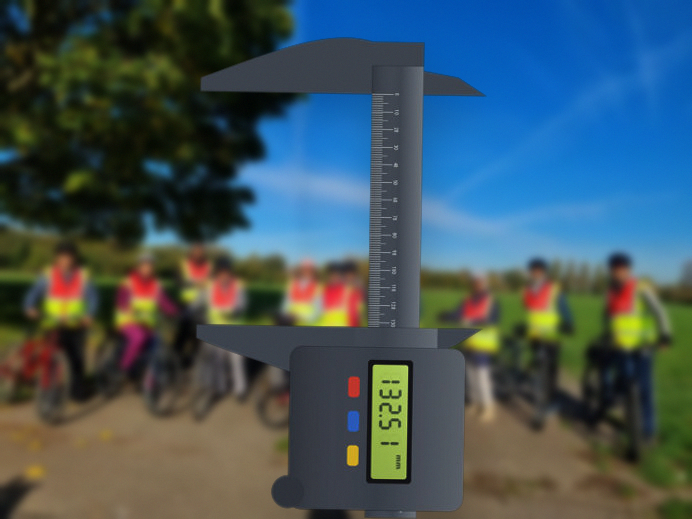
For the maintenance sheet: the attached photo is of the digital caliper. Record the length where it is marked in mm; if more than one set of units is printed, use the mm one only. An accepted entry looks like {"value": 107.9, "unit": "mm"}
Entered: {"value": 132.51, "unit": "mm"}
